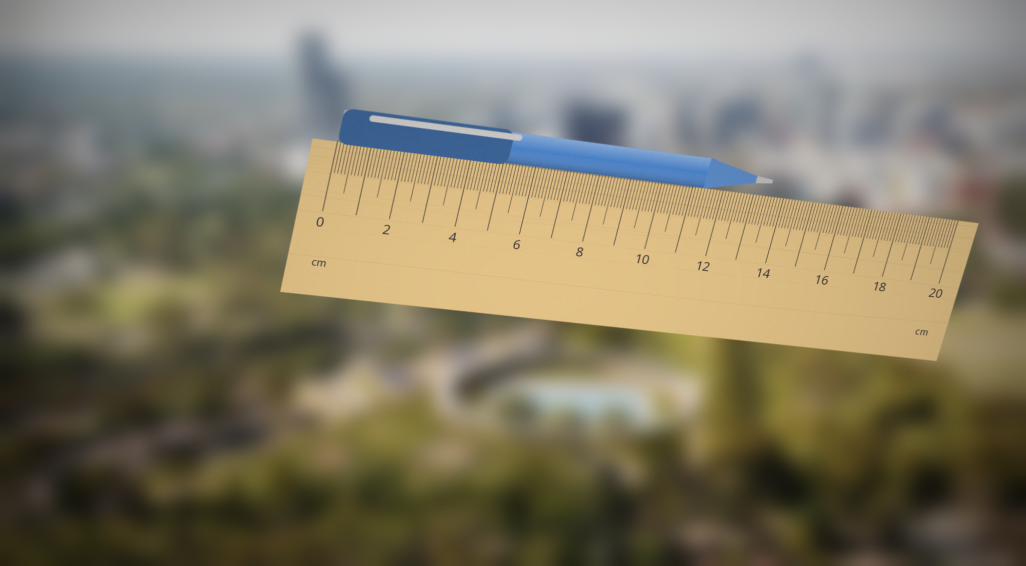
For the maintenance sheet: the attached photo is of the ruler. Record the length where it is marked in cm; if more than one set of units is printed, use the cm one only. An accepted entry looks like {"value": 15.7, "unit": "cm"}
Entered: {"value": 13.5, "unit": "cm"}
